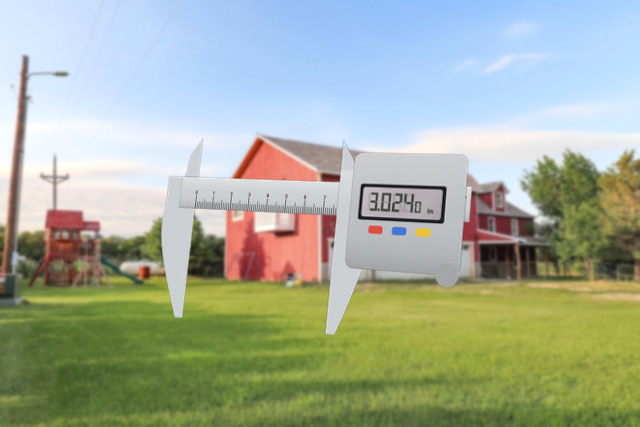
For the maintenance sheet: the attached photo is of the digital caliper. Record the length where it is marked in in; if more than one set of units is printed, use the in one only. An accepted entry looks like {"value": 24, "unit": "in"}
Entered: {"value": 3.0240, "unit": "in"}
